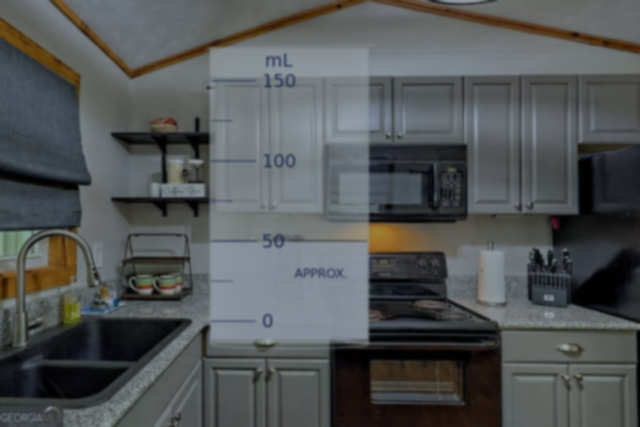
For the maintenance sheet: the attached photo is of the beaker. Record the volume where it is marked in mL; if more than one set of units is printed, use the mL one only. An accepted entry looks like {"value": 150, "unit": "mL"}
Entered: {"value": 50, "unit": "mL"}
